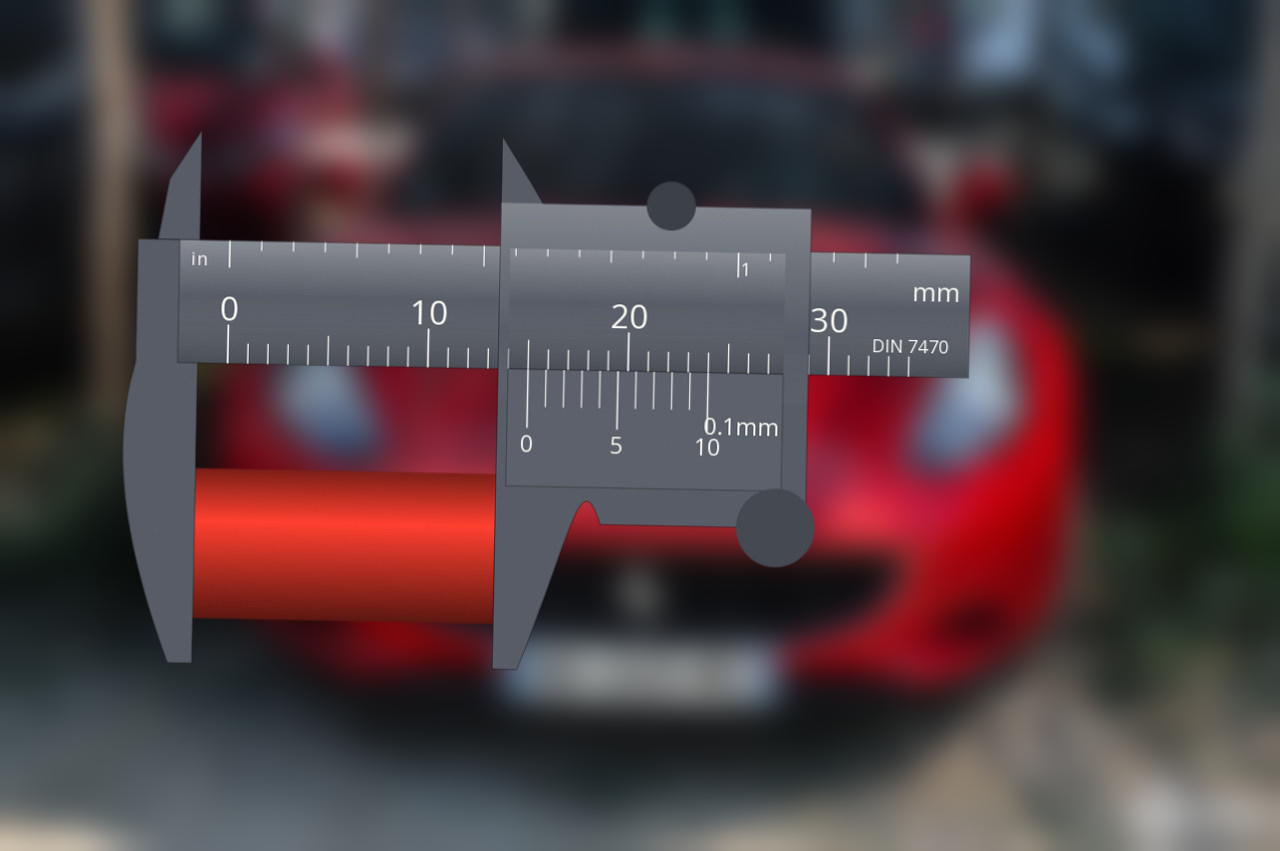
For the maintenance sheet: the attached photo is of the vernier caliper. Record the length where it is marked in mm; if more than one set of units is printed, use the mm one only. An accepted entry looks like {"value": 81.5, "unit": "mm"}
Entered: {"value": 15.0, "unit": "mm"}
